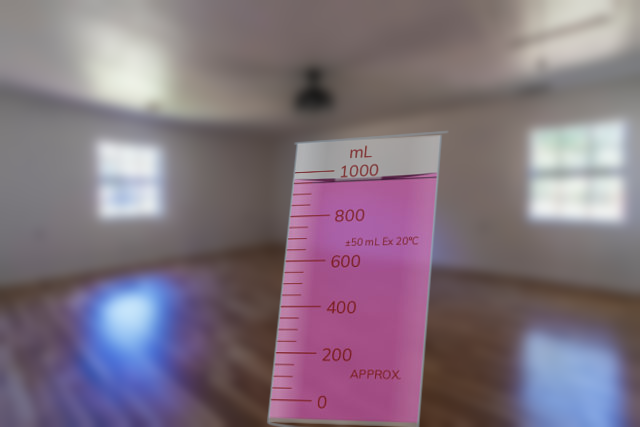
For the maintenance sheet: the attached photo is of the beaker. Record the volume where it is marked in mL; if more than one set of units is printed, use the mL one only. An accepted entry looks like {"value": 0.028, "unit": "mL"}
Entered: {"value": 950, "unit": "mL"}
